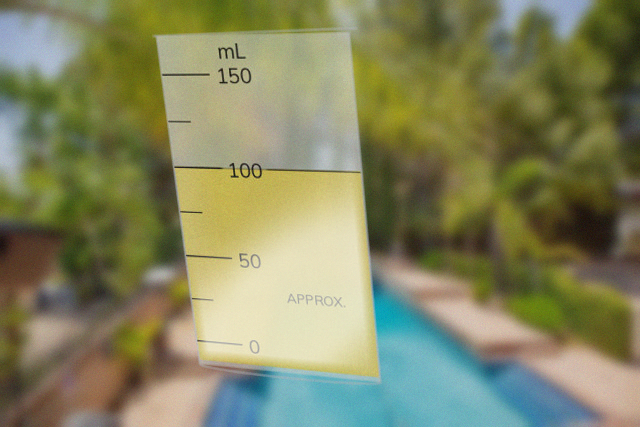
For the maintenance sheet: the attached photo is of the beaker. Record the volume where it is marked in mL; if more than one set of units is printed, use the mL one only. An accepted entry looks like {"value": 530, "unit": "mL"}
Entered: {"value": 100, "unit": "mL"}
